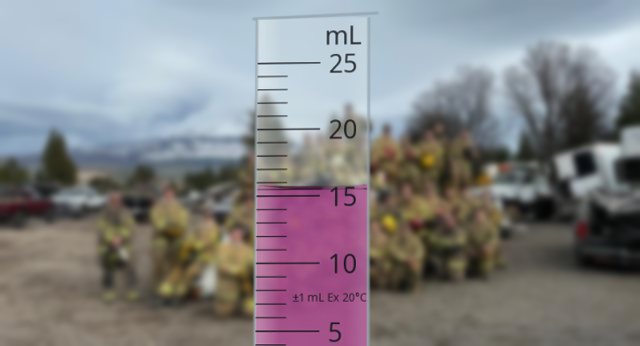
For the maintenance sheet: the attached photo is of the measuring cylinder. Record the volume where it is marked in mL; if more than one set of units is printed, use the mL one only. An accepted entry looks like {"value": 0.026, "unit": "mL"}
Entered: {"value": 15.5, "unit": "mL"}
